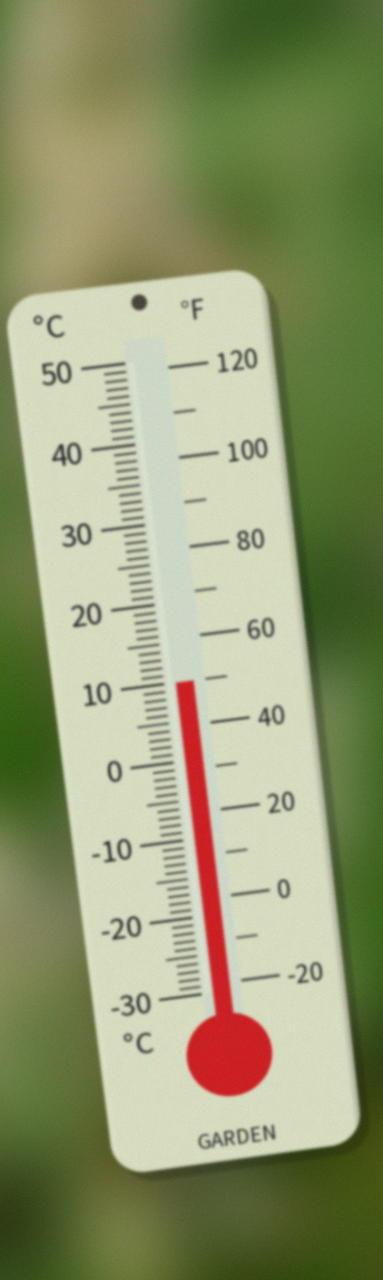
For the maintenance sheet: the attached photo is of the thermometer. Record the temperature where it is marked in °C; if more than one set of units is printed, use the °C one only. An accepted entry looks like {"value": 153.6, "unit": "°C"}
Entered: {"value": 10, "unit": "°C"}
